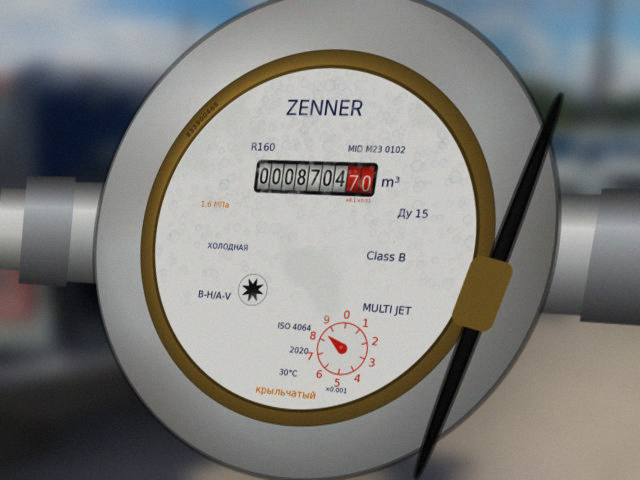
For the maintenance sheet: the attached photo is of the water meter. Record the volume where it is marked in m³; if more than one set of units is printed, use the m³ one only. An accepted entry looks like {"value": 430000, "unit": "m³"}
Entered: {"value": 8704.698, "unit": "m³"}
